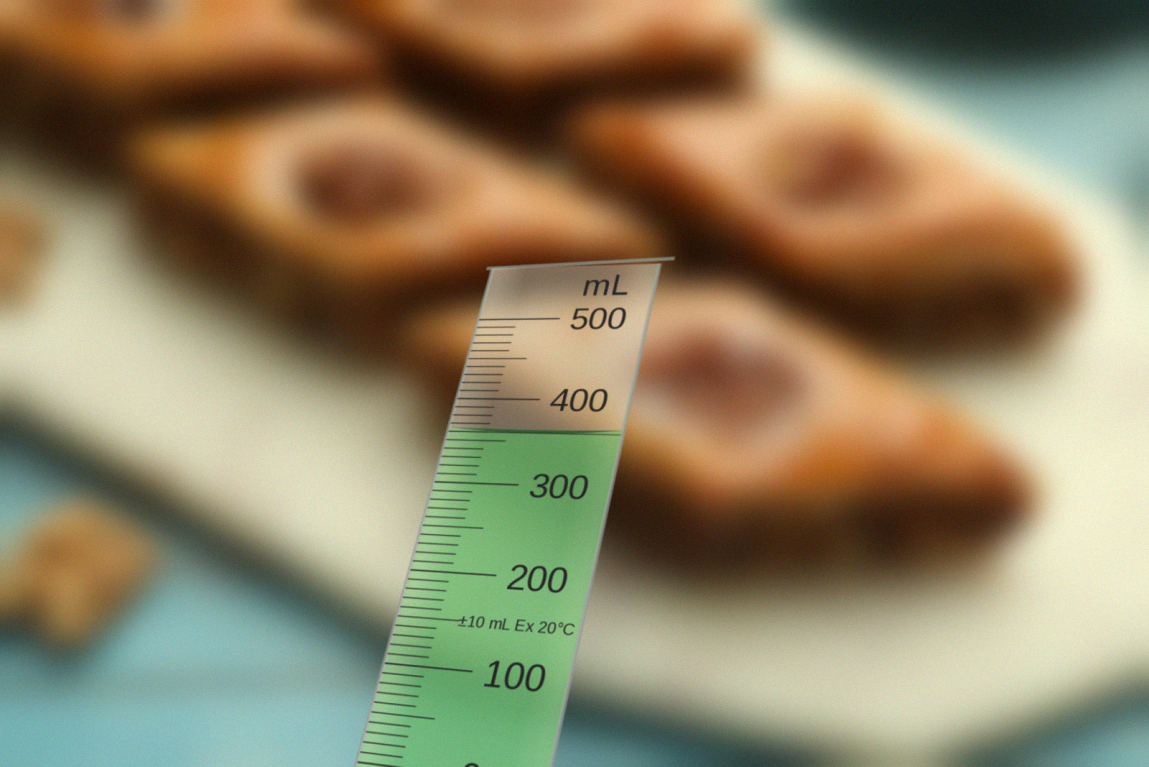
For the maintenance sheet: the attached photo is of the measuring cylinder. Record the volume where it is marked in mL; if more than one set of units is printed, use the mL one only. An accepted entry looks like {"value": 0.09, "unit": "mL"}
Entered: {"value": 360, "unit": "mL"}
